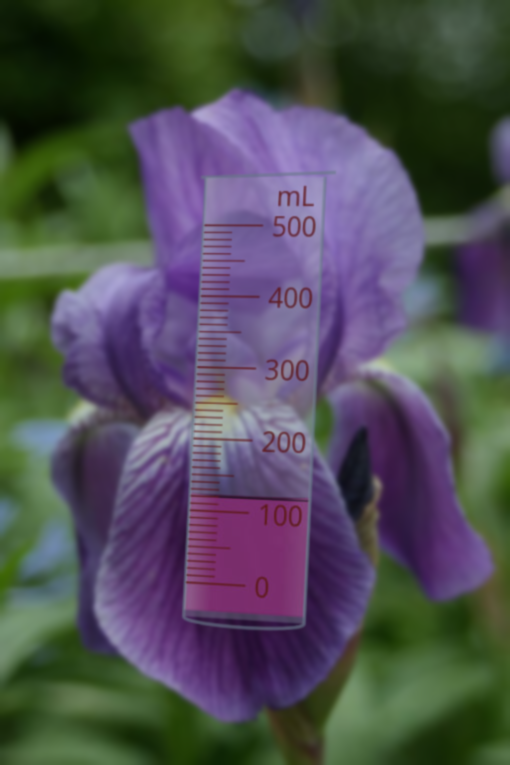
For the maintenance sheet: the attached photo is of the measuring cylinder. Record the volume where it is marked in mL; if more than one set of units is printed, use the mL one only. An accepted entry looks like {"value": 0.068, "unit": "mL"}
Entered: {"value": 120, "unit": "mL"}
